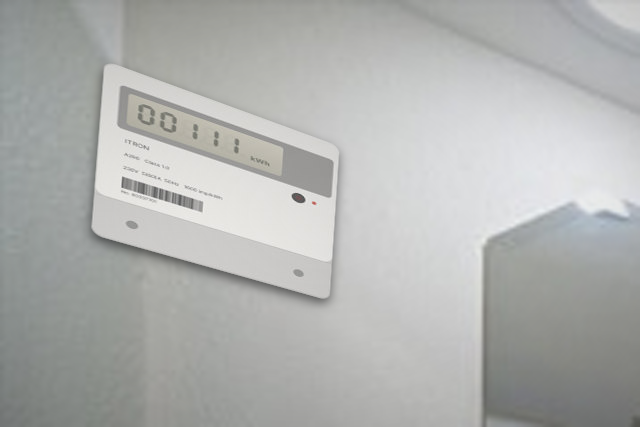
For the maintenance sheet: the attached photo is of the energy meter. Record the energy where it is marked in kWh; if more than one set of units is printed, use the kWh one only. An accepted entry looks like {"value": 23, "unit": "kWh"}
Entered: {"value": 111, "unit": "kWh"}
